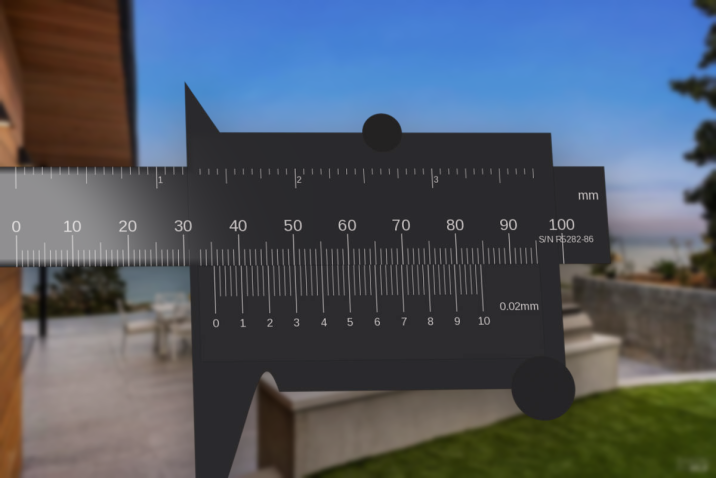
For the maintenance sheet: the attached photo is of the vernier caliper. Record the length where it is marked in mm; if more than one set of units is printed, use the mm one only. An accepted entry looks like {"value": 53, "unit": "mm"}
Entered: {"value": 35.4, "unit": "mm"}
